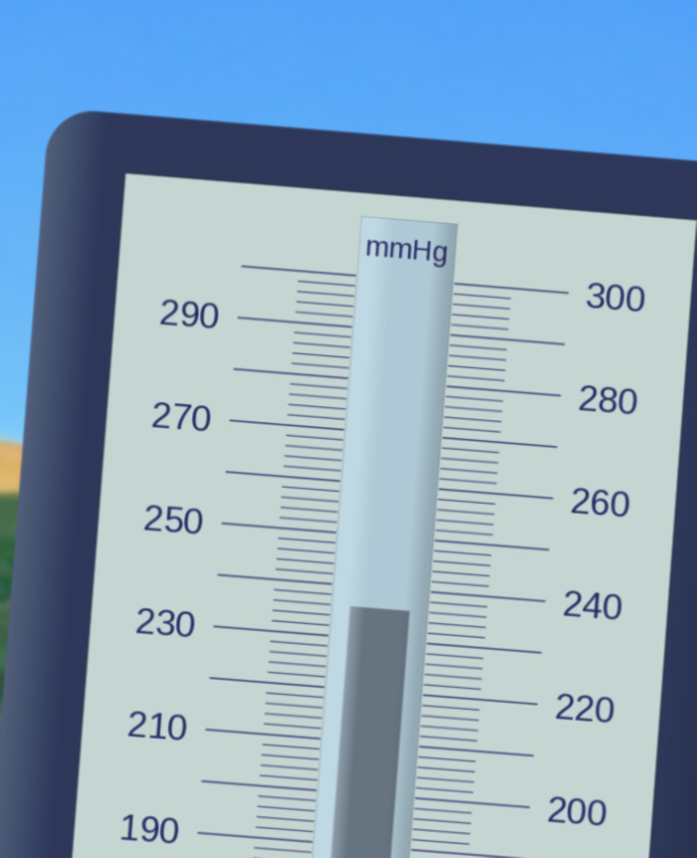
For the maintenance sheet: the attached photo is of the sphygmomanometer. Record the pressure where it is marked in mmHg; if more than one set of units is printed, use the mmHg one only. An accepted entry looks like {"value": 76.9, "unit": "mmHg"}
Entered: {"value": 236, "unit": "mmHg"}
